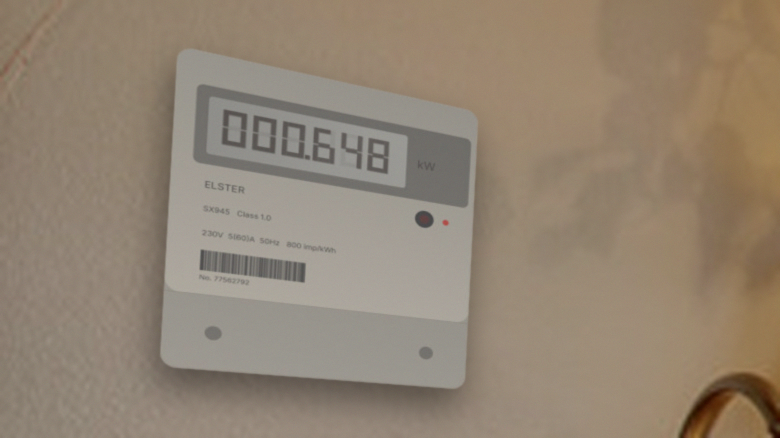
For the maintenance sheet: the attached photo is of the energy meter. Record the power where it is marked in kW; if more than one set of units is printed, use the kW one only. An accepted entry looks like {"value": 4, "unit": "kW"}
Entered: {"value": 0.648, "unit": "kW"}
